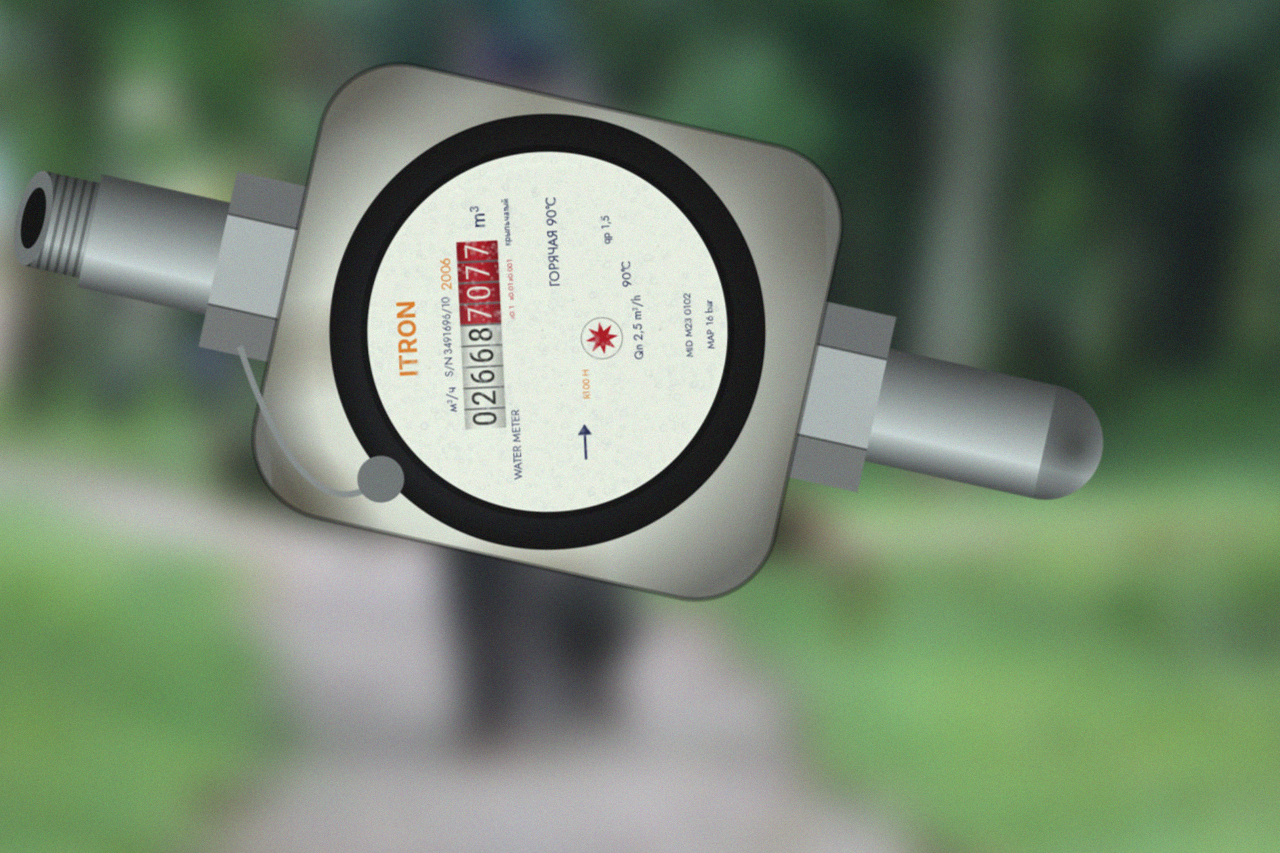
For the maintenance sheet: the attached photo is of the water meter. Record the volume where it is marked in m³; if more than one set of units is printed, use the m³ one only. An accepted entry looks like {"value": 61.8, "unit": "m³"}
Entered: {"value": 2668.7077, "unit": "m³"}
